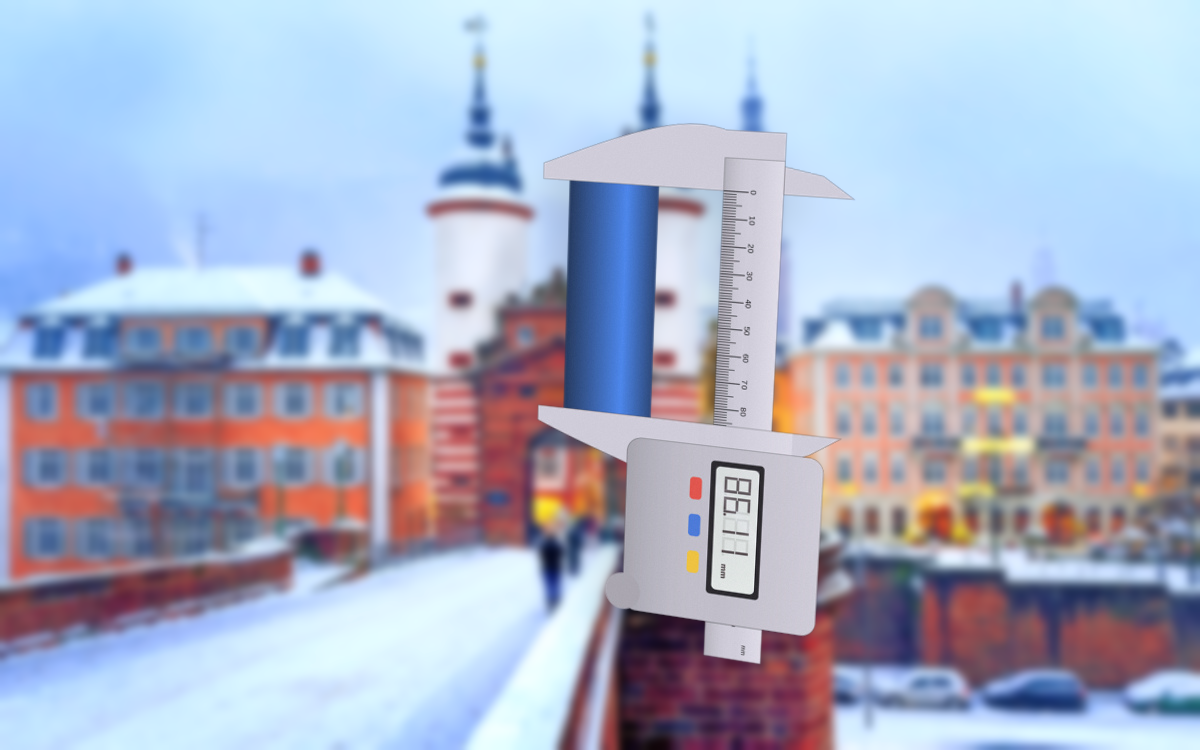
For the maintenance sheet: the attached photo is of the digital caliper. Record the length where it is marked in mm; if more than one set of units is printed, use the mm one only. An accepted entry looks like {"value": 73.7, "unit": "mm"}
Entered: {"value": 86.11, "unit": "mm"}
